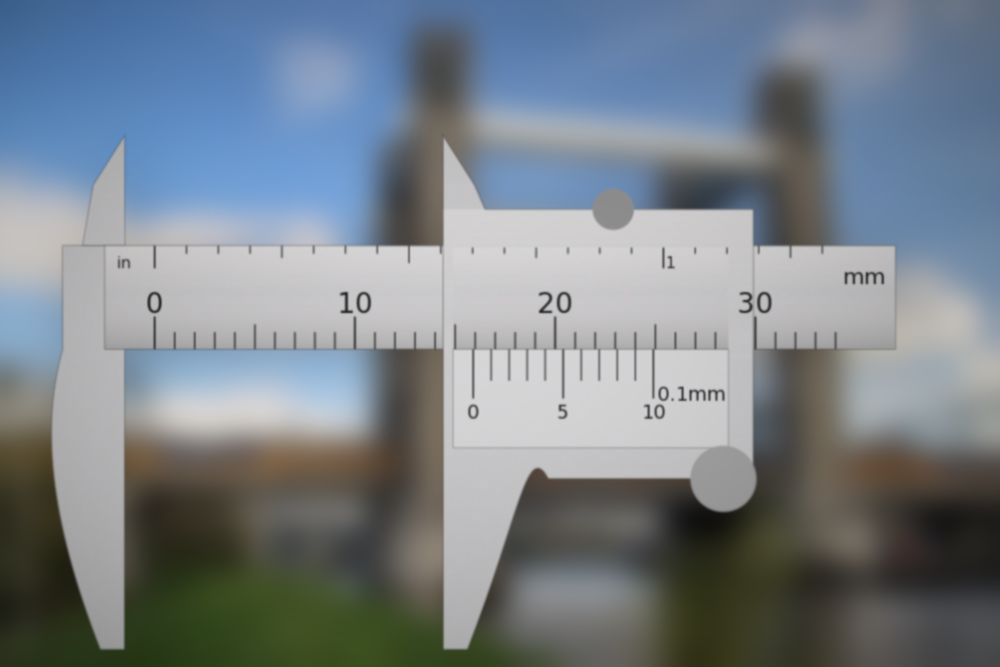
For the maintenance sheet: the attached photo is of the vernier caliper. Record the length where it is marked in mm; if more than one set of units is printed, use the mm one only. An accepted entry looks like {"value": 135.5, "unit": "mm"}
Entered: {"value": 15.9, "unit": "mm"}
